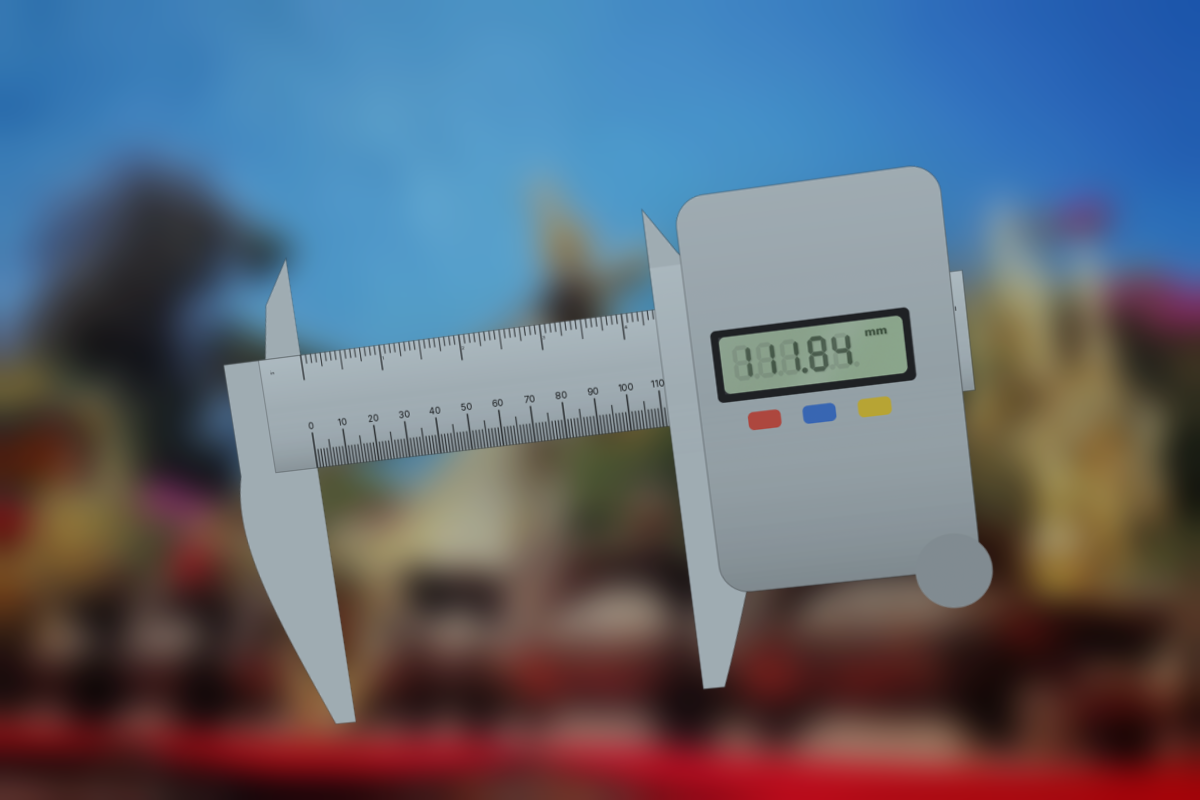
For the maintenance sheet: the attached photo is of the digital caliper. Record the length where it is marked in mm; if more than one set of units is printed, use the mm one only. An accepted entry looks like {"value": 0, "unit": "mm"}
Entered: {"value": 111.84, "unit": "mm"}
